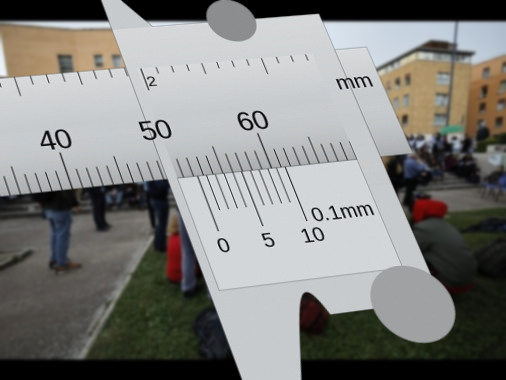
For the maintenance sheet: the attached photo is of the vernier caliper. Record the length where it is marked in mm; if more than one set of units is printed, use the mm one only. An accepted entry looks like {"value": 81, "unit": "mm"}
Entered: {"value": 52.4, "unit": "mm"}
